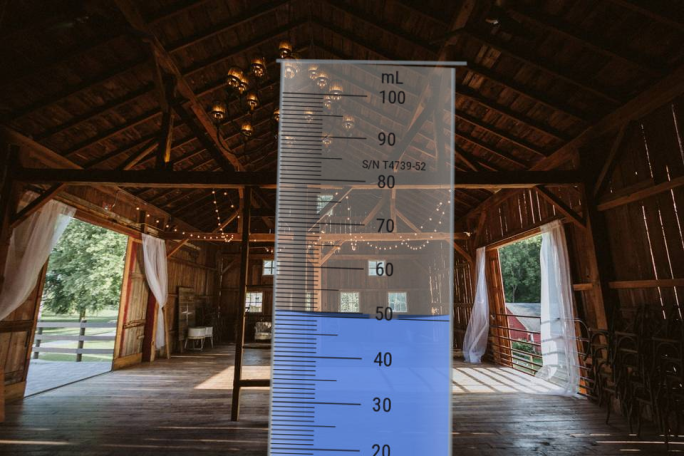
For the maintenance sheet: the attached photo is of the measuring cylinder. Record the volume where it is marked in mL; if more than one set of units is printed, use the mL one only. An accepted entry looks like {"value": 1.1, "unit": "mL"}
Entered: {"value": 49, "unit": "mL"}
